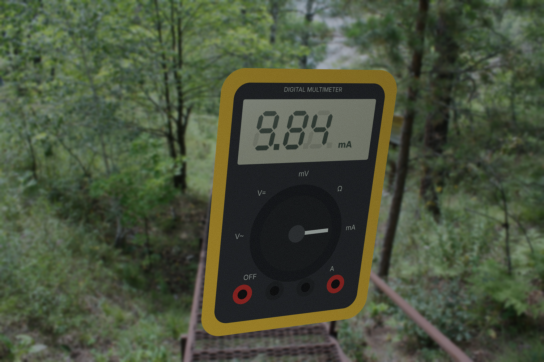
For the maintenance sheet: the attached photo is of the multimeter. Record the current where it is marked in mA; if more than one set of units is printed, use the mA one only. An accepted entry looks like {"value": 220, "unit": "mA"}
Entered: {"value": 9.84, "unit": "mA"}
